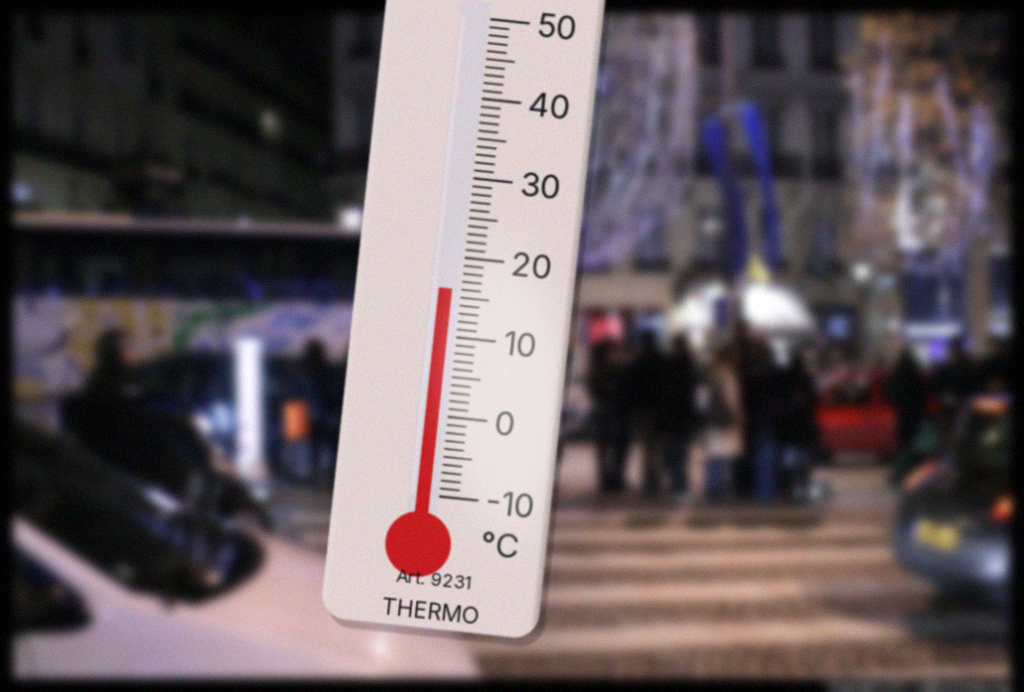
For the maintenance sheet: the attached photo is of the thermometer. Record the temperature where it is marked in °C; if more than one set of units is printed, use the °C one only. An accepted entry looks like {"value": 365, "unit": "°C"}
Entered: {"value": 16, "unit": "°C"}
